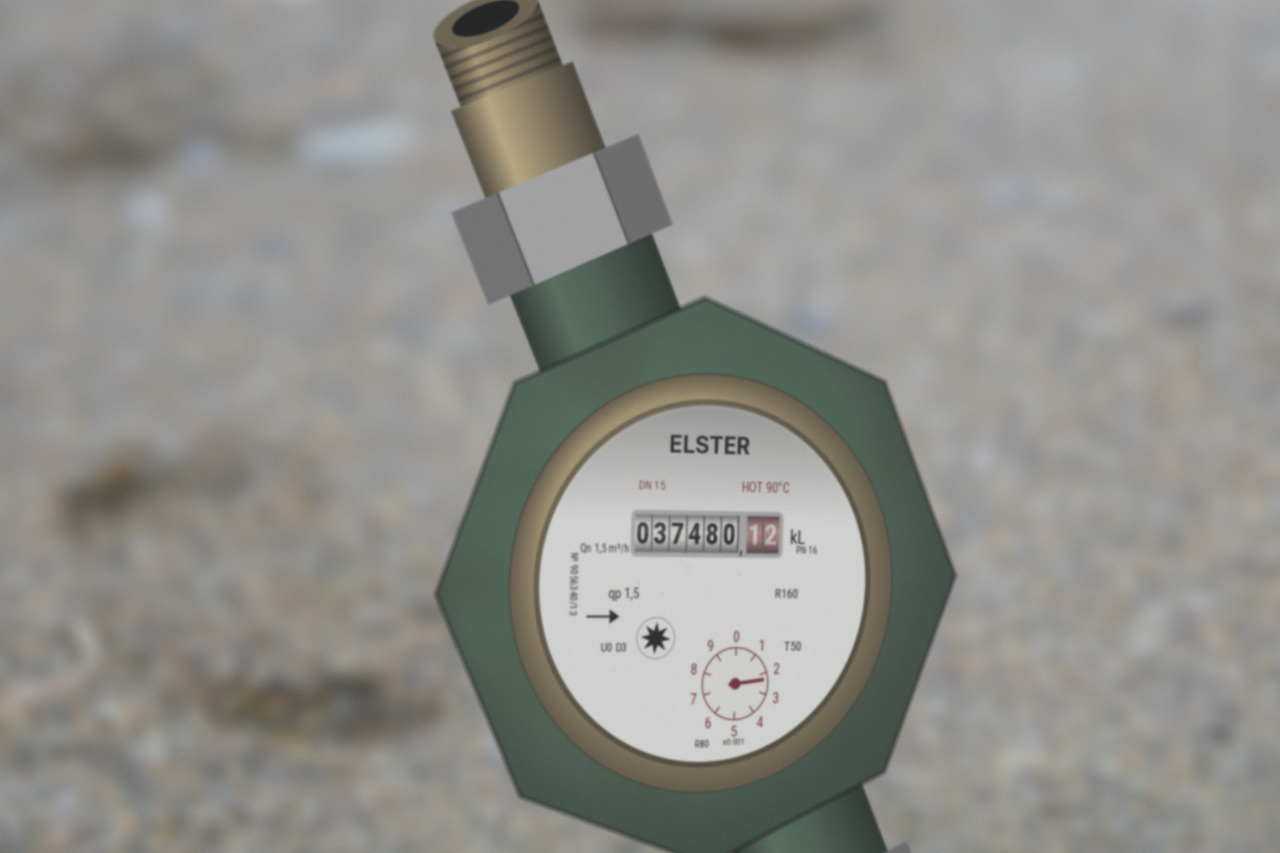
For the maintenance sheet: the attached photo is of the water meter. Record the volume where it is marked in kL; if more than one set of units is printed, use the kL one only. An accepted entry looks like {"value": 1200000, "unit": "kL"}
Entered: {"value": 37480.122, "unit": "kL"}
